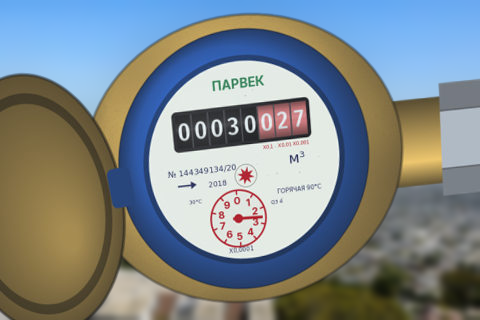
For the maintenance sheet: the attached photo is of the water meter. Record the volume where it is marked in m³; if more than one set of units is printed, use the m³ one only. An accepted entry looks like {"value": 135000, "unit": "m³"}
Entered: {"value": 30.0272, "unit": "m³"}
